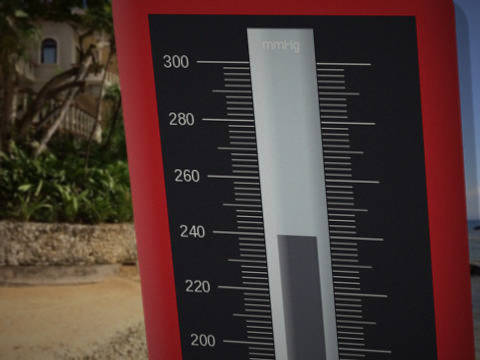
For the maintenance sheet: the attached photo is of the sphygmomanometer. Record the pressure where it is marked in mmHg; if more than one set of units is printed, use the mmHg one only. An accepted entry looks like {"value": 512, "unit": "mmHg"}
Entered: {"value": 240, "unit": "mmHg"}
